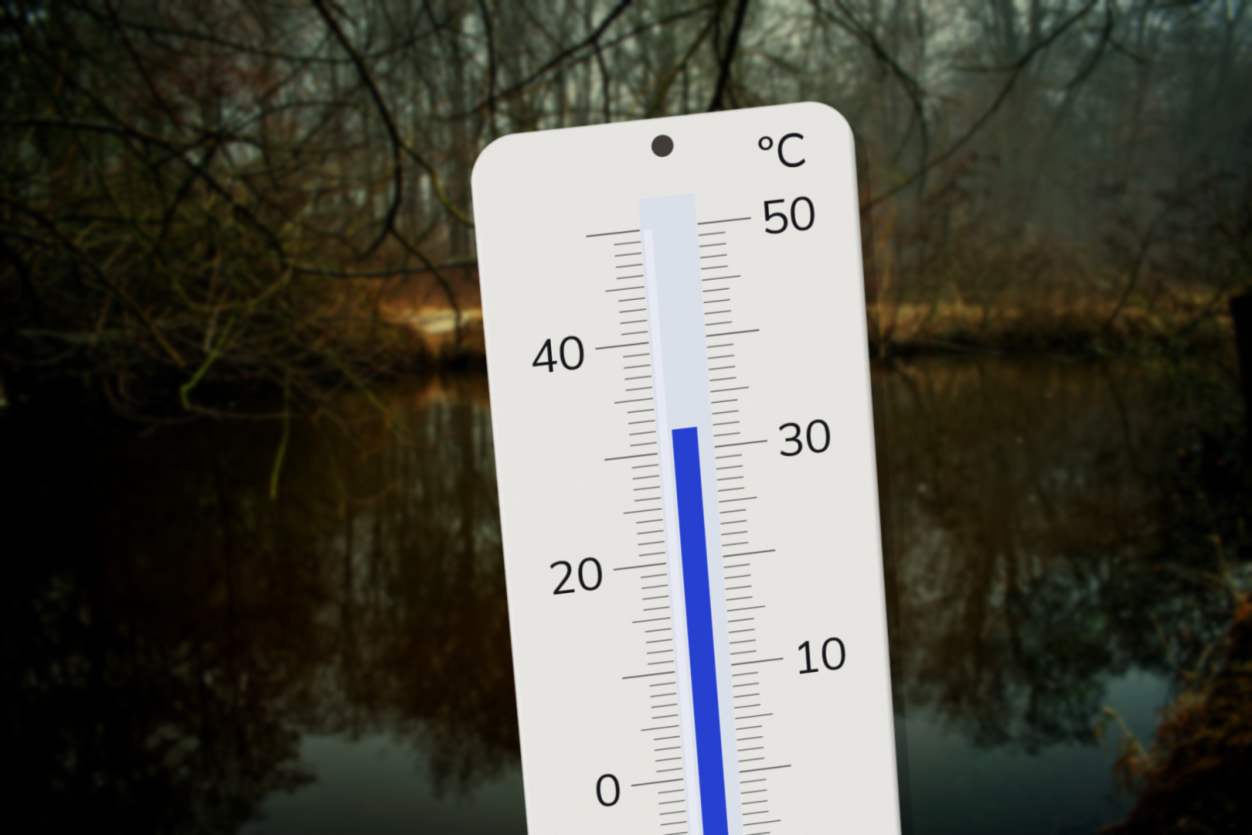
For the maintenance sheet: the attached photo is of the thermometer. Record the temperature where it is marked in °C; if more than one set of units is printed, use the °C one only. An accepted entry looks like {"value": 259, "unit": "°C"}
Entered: {"value": 32, "unit": "°C"}
